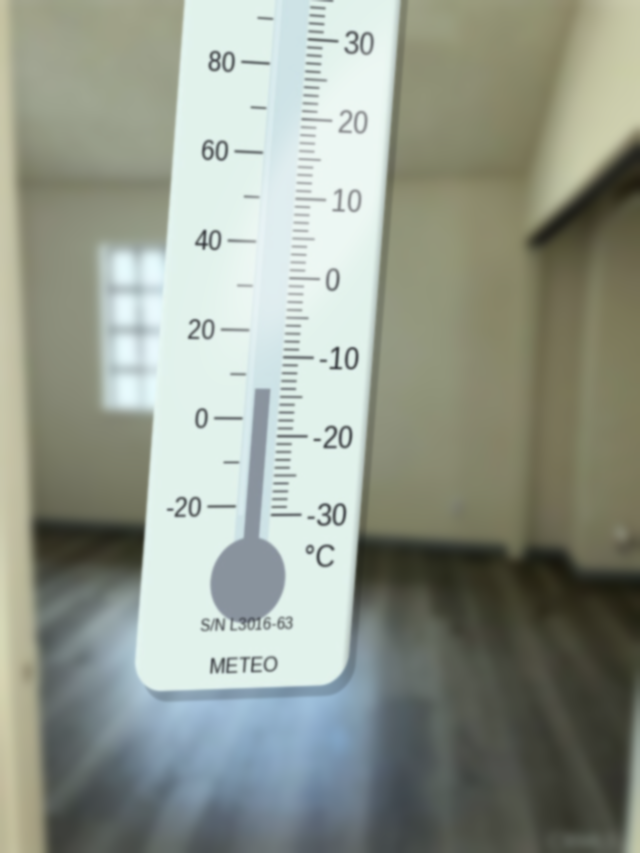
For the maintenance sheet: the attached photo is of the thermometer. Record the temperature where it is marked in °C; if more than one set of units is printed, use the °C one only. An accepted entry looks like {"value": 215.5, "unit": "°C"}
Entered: {"value": -14, "unit": "°C"}
